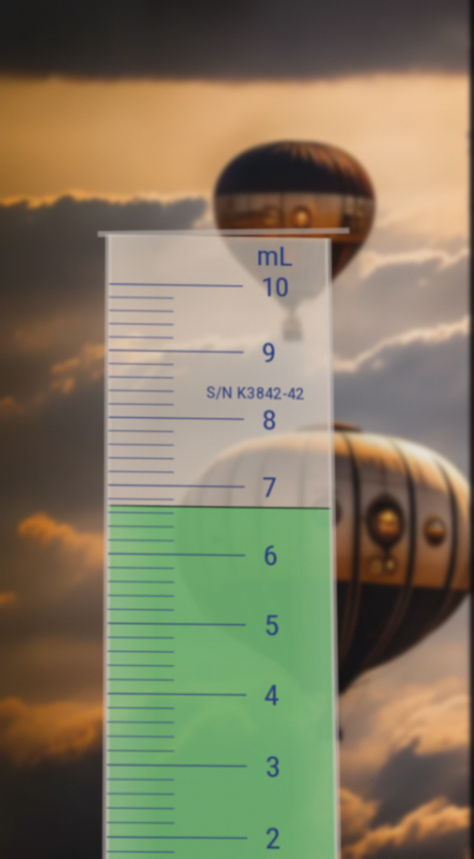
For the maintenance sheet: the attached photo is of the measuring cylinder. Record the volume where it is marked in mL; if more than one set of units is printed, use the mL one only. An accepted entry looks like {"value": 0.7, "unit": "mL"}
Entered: {"value": 6.7, "unit": "mL"}
